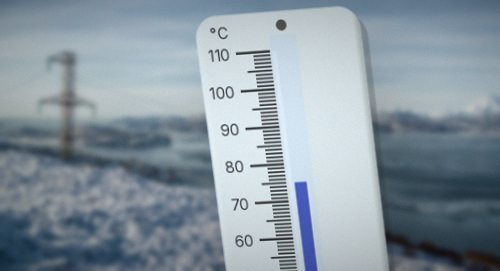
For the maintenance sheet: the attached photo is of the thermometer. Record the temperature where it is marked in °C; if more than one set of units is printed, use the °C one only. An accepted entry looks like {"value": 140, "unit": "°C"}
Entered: {"value": 75, "unit": "°C"}
